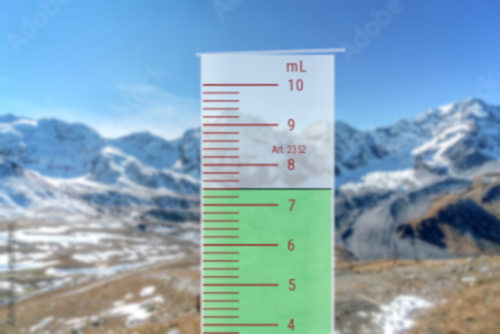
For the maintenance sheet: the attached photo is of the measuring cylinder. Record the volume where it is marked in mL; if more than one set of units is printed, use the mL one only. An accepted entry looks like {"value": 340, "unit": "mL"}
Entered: {"value": 7.4, "unit": "mL"}
